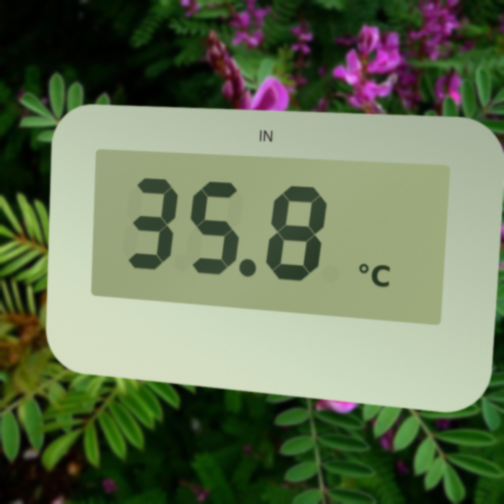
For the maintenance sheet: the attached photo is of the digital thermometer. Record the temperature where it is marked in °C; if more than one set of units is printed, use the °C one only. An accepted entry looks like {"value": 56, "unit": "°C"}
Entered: {"value": 35.8, "unit": "°C"}
